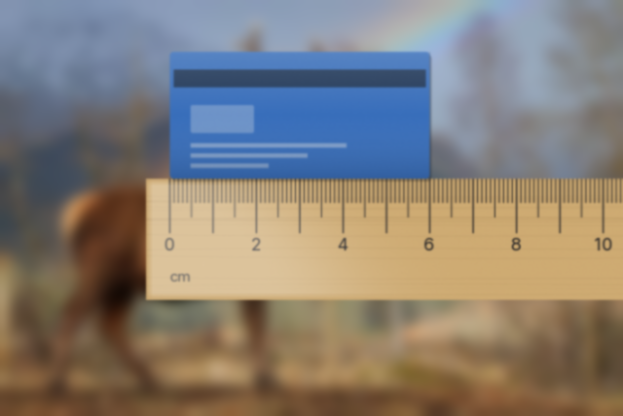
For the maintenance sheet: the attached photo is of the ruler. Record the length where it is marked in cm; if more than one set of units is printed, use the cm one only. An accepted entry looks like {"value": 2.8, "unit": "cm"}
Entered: {"value": 6, "unit": "cm"}
